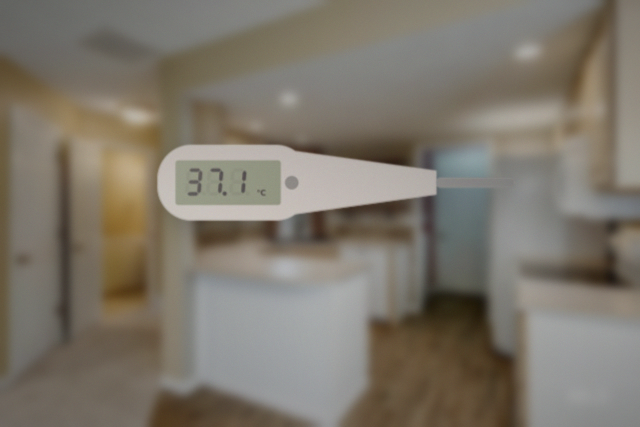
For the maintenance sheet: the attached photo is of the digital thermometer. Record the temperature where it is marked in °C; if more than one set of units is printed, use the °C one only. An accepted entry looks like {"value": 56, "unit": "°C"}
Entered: {"value": 37.1, "unit": "°C"}
